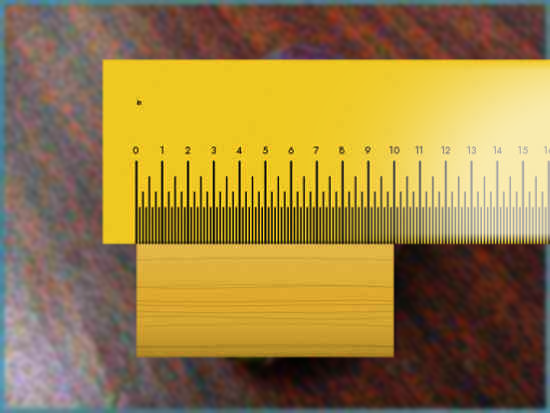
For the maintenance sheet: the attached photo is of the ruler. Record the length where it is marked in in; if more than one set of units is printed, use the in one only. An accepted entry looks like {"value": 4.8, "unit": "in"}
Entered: {"value": 10, "unit": "in"}
